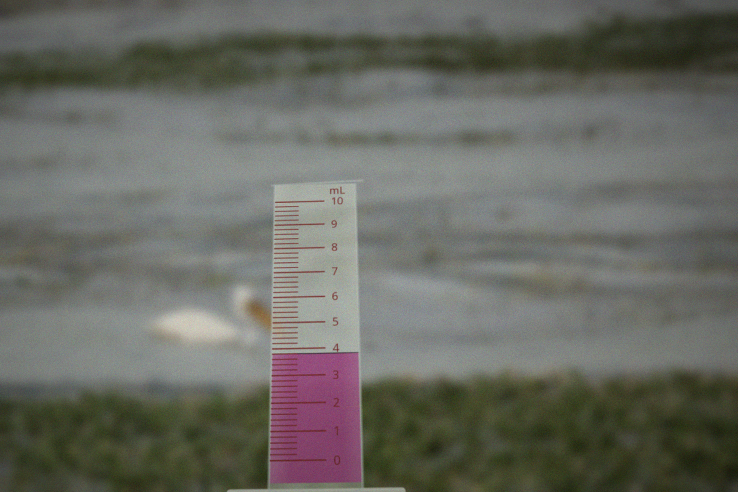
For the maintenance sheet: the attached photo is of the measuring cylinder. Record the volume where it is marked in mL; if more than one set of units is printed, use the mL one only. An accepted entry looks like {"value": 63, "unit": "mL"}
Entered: {"value": 3.8, "unit": "mL"}
